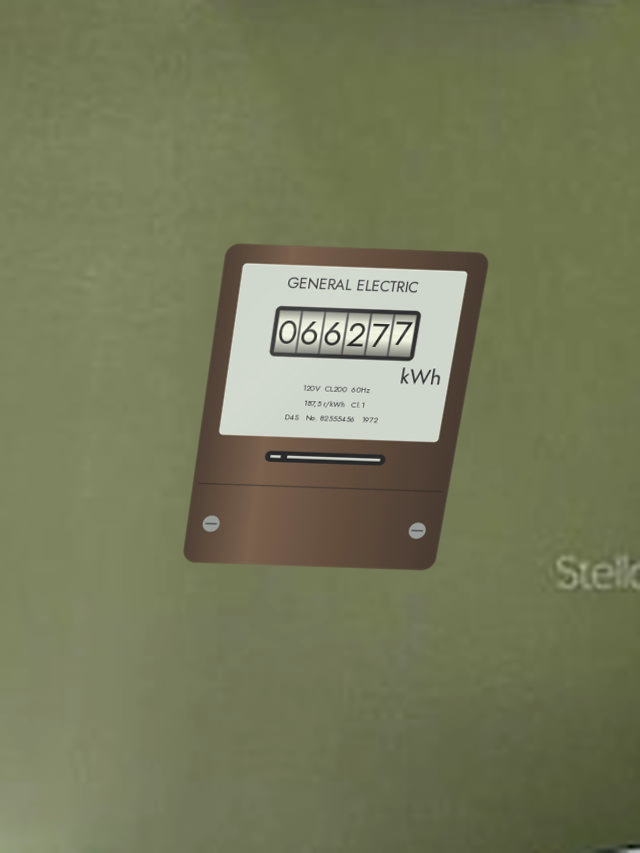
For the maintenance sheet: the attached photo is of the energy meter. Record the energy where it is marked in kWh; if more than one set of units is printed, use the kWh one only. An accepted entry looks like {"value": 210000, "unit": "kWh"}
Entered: {"value": 66277, "unit": "kWh"}
